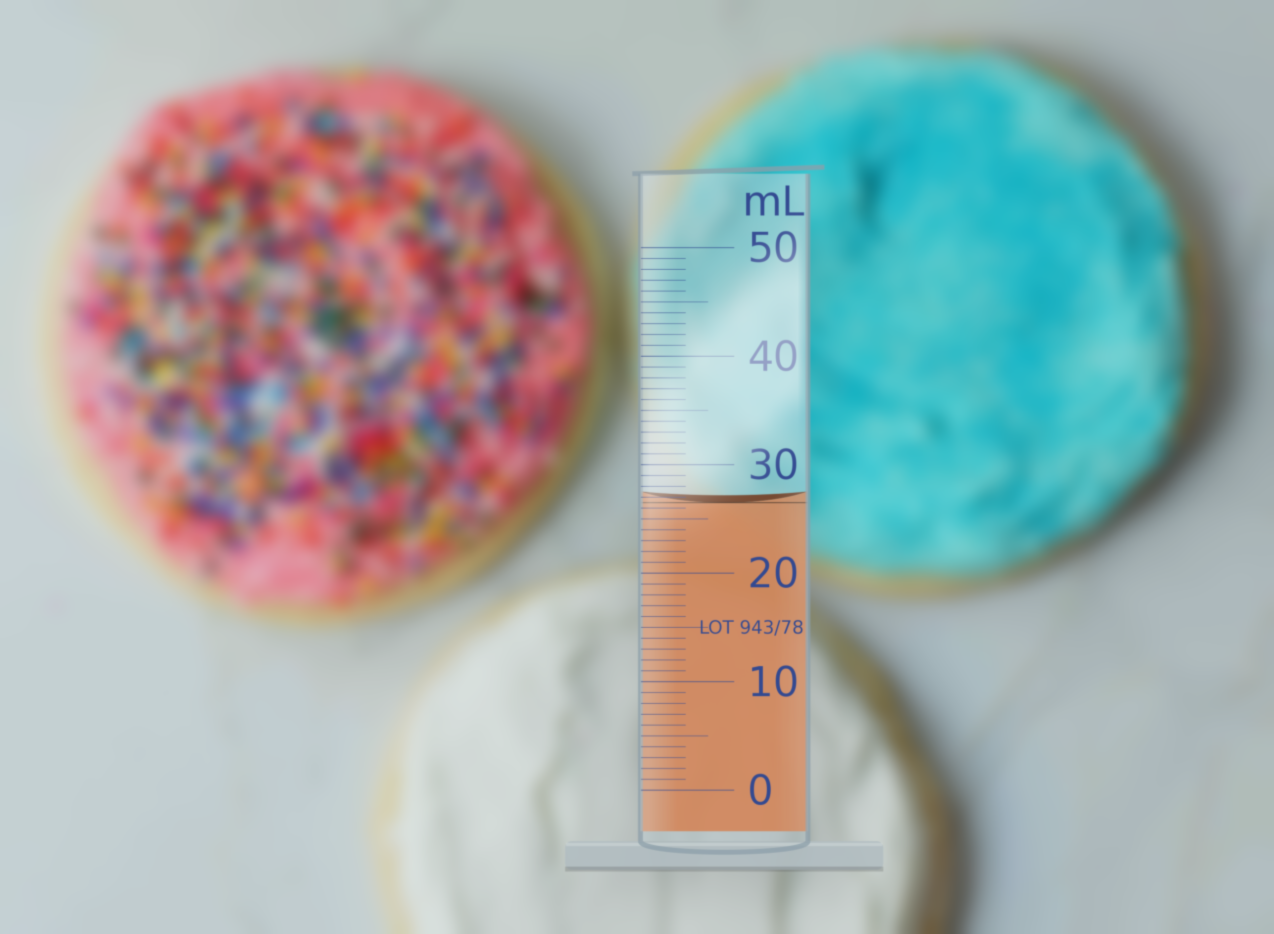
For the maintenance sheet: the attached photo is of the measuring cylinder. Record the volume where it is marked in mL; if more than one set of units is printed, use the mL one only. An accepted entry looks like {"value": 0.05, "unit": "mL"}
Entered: {"value": 26.5, "unit": "mL"}
